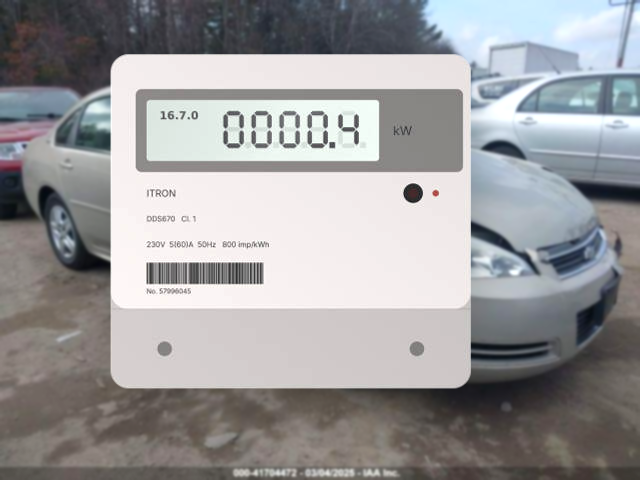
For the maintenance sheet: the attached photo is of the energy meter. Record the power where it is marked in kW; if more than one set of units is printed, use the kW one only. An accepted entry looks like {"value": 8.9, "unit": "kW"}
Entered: {"value": 0.4, "unit": "kW"}
